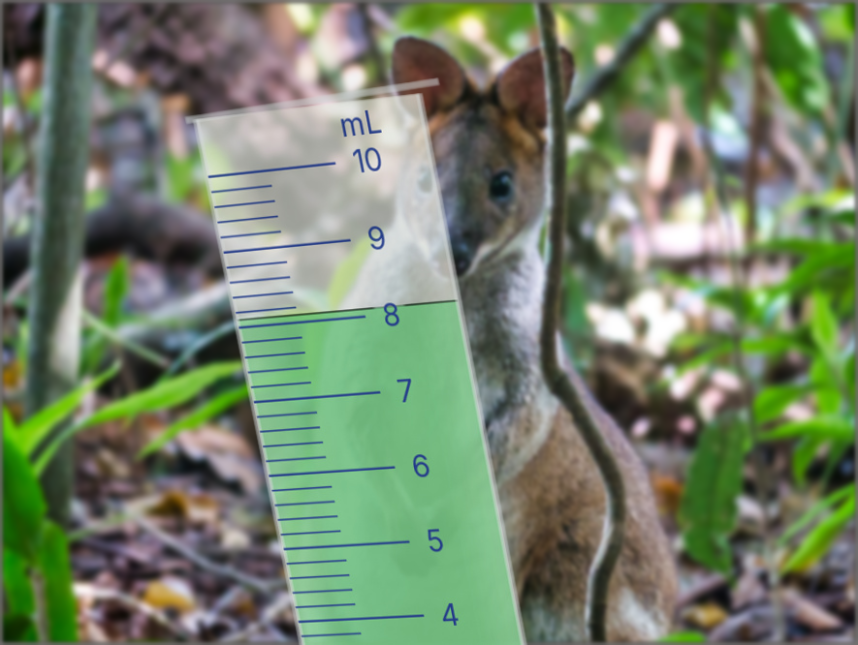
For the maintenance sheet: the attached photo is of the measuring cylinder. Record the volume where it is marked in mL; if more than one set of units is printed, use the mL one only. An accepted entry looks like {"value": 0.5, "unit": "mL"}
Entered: {"value": 8.1, "unit": "mL"}
